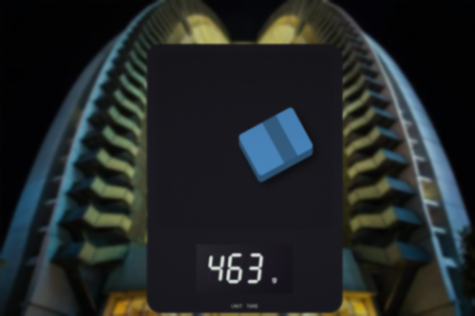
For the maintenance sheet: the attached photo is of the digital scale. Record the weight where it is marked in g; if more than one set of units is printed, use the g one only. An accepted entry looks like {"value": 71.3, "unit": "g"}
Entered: {"value": 463, "unit": "g"}
